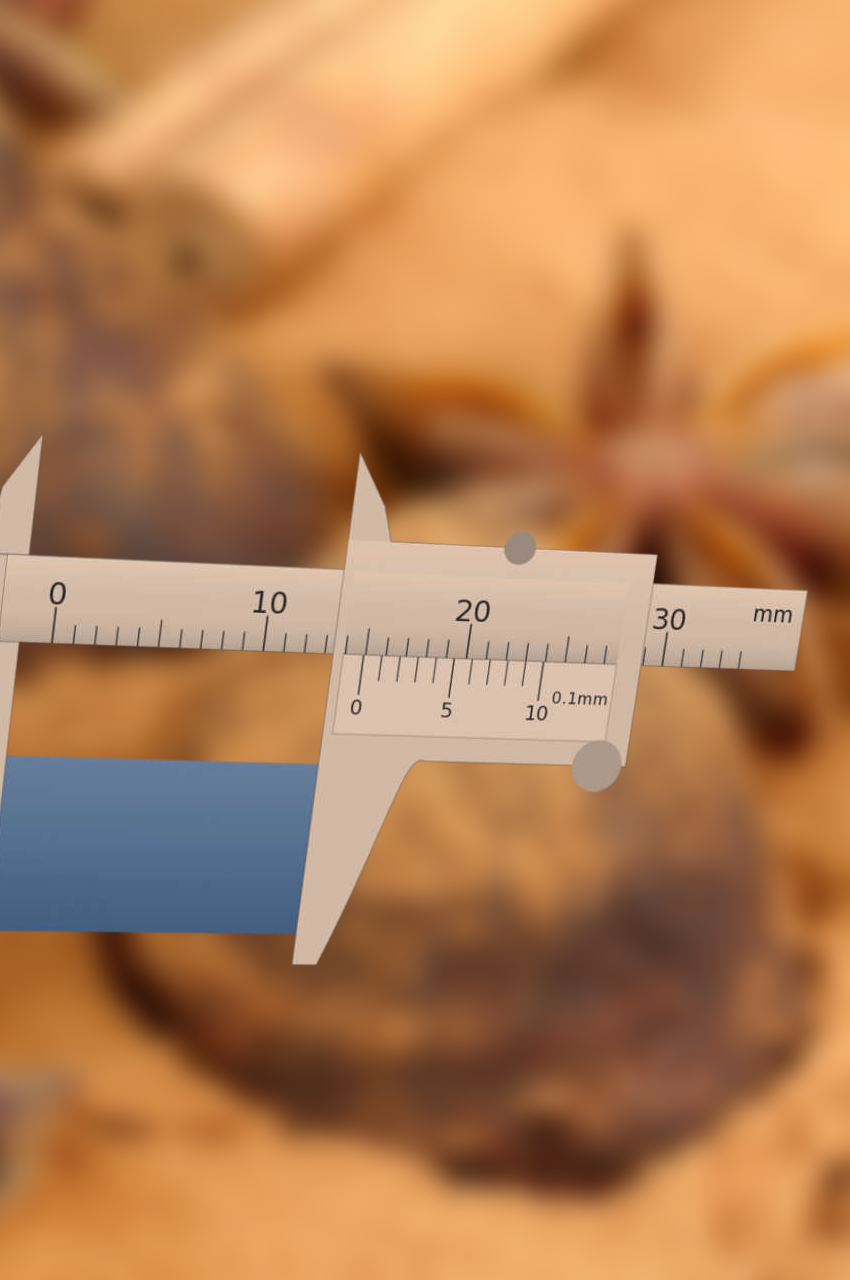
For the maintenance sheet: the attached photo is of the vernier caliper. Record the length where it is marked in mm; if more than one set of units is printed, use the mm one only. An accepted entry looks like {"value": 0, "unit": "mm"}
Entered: {"value": 14.9, "unit": "mm"}
